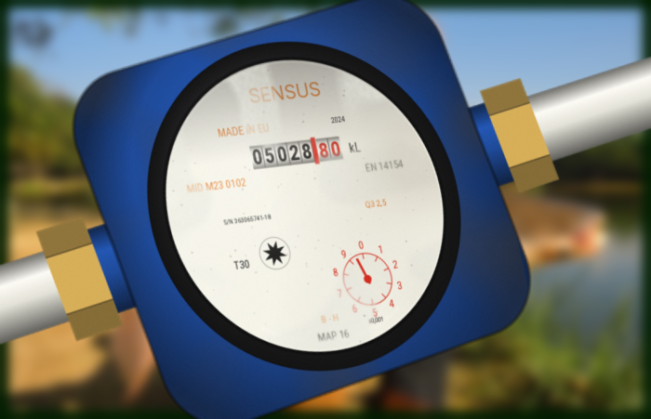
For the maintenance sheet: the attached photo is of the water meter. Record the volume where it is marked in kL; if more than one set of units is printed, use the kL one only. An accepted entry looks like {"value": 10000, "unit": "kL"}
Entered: {"value": 5028.799, "unit": "kL"}
